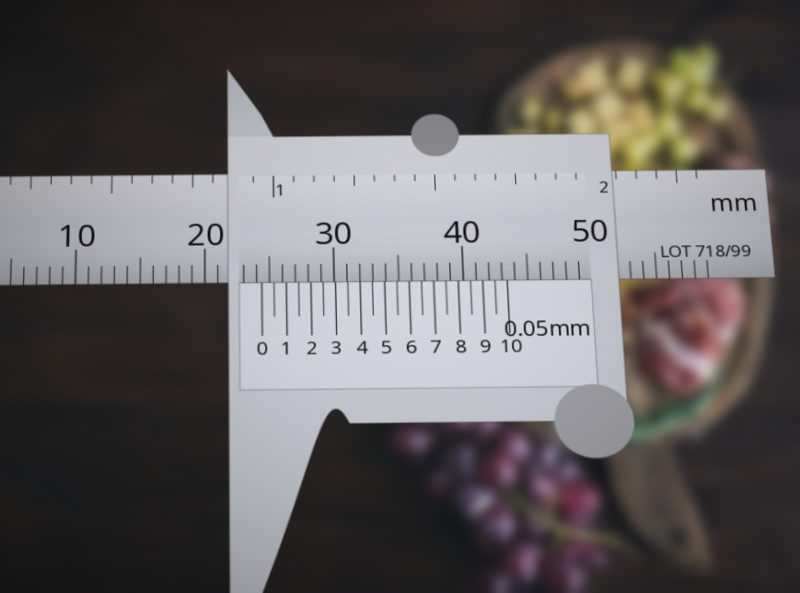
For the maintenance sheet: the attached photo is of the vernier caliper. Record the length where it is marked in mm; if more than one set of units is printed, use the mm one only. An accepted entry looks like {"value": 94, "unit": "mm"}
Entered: {"value": 24.4, "unit": "mm"}
